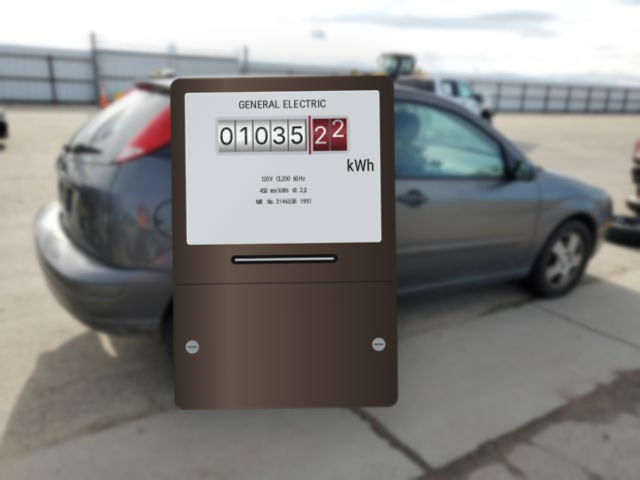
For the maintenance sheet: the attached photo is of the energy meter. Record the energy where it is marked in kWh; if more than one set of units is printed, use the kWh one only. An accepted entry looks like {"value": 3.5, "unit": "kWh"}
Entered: {"value": 1035.22, "unit": "kWh"}
